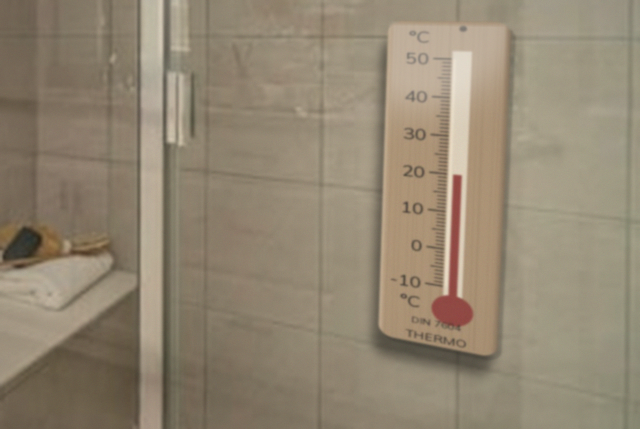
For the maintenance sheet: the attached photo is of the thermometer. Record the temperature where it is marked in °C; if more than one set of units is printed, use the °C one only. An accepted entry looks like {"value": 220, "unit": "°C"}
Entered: {"value": 20, "unit": "°C"}
